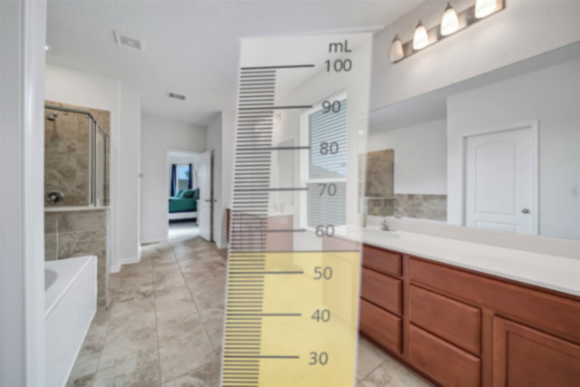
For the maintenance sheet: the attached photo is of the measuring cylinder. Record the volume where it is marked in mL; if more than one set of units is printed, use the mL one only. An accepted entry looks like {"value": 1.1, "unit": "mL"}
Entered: {"value": 55, "unit": "mL"}
